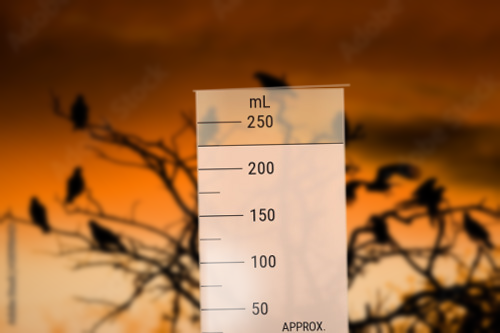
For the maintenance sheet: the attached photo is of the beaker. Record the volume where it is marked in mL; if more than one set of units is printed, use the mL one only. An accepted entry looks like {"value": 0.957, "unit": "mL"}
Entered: {"value": 225, "unit": "mL"}
